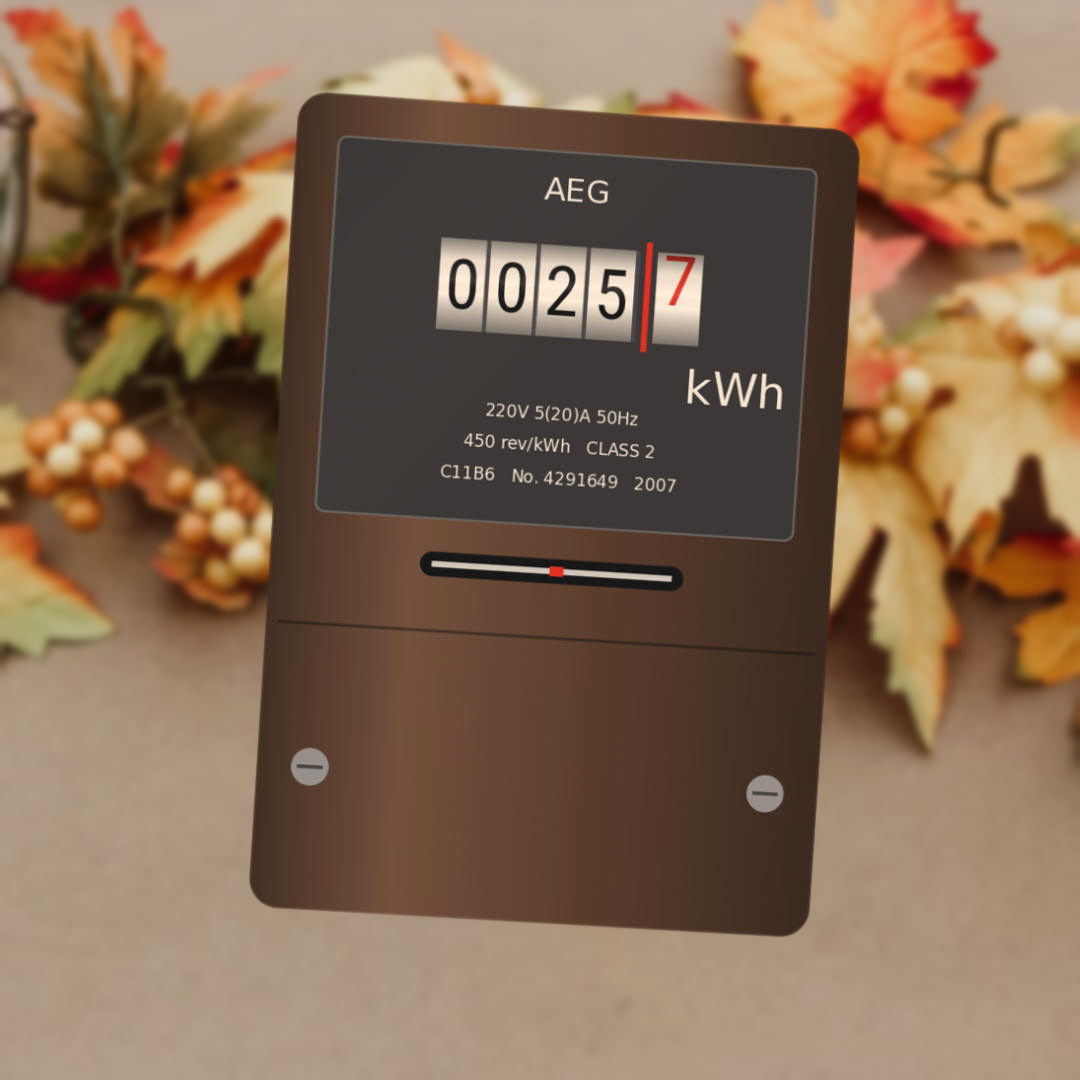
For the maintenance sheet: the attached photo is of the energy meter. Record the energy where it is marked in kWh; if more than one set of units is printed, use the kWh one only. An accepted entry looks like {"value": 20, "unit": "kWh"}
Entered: {"value": 25.7, "unit": "kWh"}
